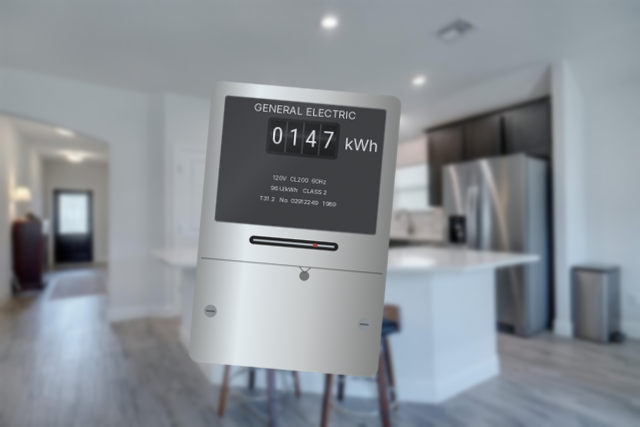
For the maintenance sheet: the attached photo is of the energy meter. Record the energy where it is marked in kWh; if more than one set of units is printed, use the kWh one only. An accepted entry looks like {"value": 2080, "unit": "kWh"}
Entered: {"value": 147, "unit": "kWh"}
